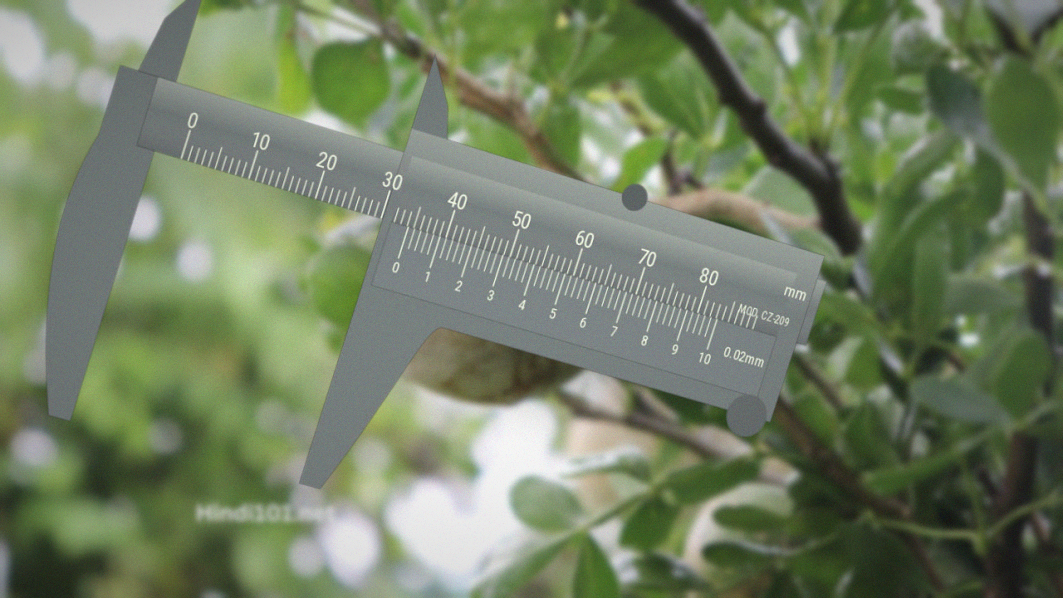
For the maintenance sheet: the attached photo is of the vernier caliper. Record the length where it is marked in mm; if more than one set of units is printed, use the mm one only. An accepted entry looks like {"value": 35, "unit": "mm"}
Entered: {"value": 34.2, "unit": "mm"}
